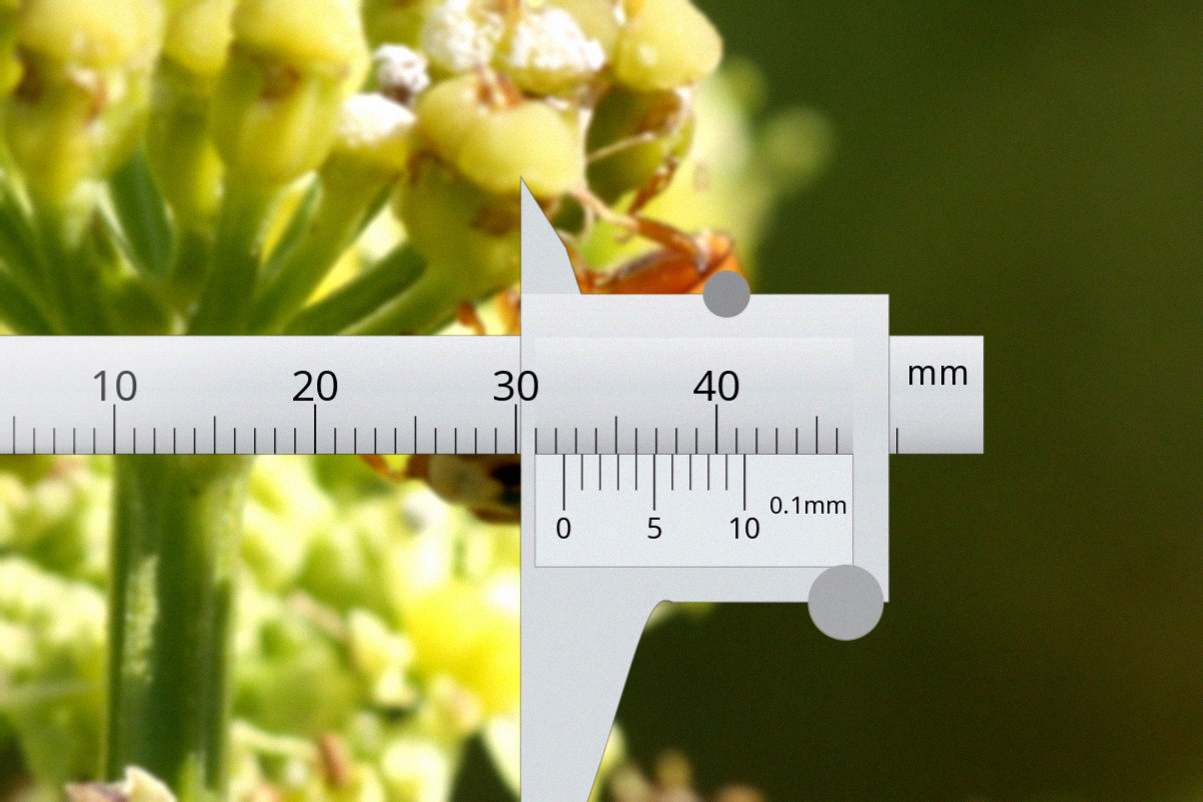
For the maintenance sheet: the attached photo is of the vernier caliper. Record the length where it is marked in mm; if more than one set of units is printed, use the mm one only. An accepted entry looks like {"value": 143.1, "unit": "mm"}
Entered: {"value": 32.4, "unit": "mm"}
